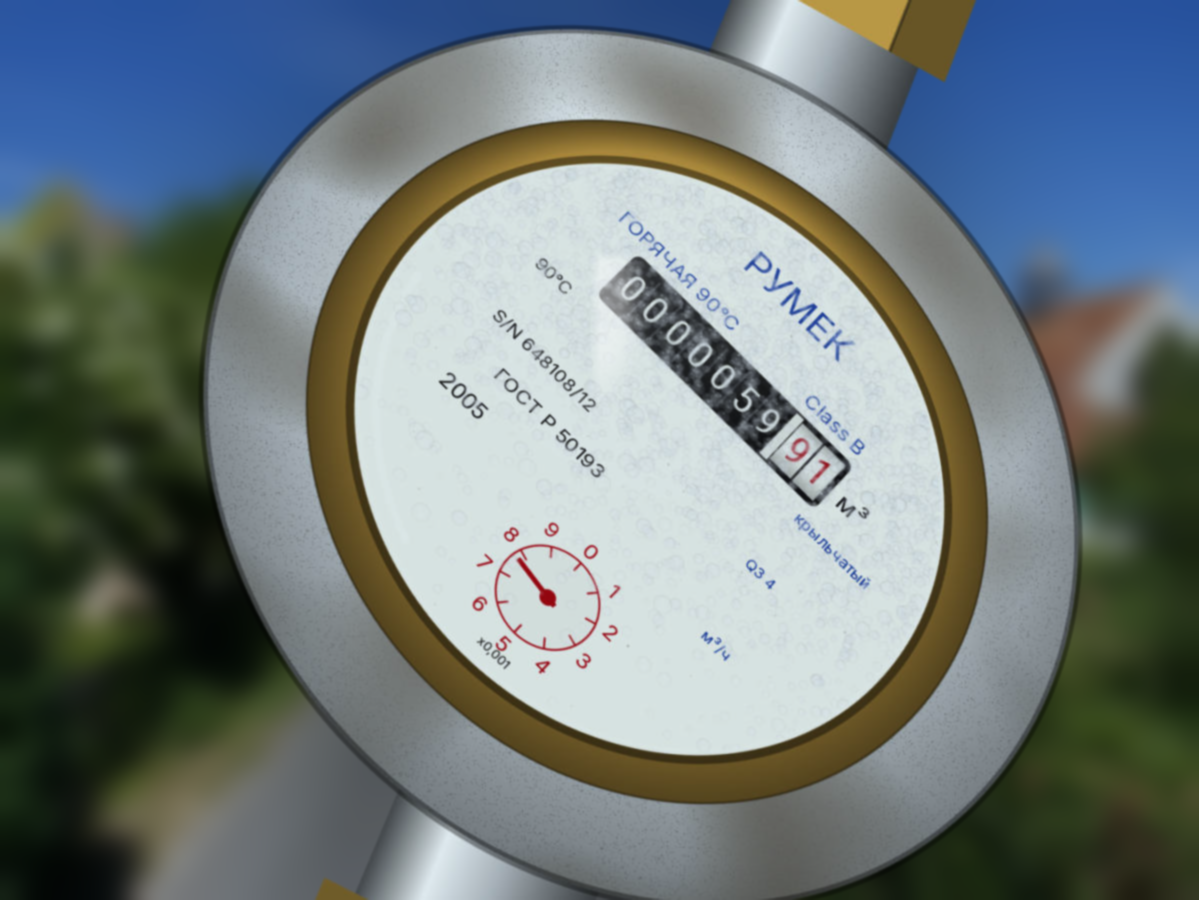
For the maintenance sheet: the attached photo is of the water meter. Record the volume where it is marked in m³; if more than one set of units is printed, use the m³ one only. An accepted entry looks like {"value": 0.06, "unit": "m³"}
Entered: {"value": 59.917, "unit": "m³"}
